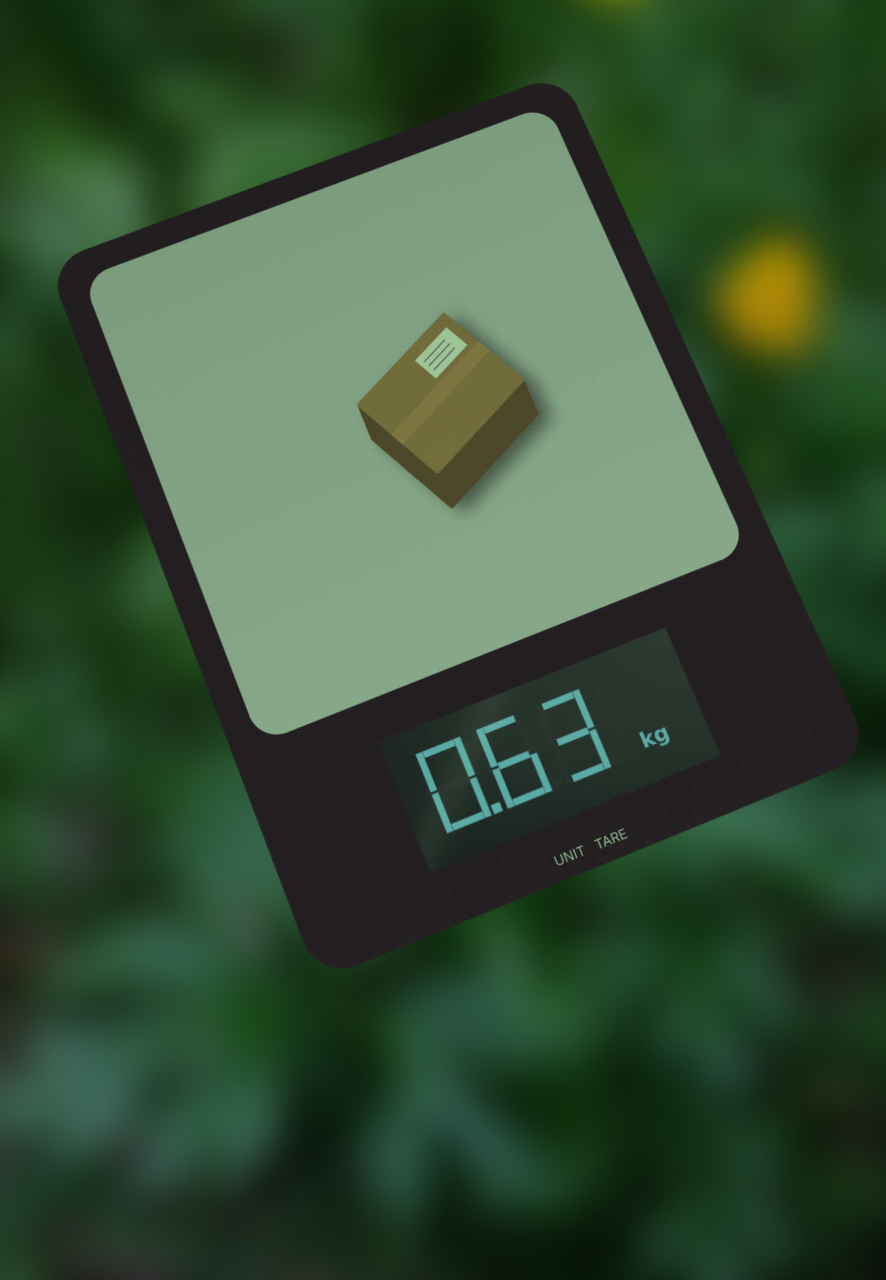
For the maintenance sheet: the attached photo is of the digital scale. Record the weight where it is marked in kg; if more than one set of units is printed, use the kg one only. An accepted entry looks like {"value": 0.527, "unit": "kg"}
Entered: {"value": 0.63, "unit": "kg"}
